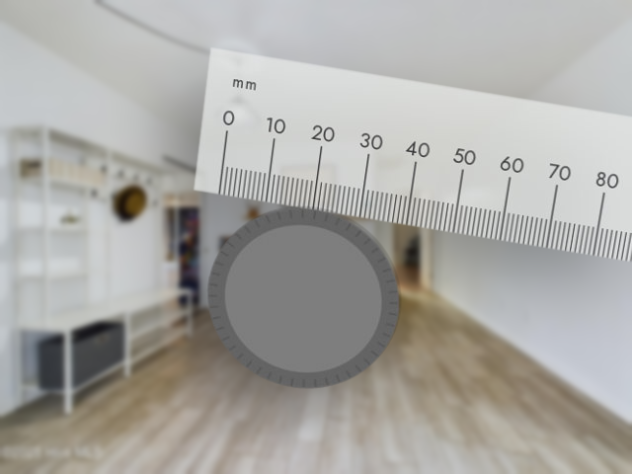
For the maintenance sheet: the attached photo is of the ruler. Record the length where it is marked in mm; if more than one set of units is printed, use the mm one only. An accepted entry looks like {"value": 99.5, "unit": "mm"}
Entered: {"value": 41, "unit": "mm"}
